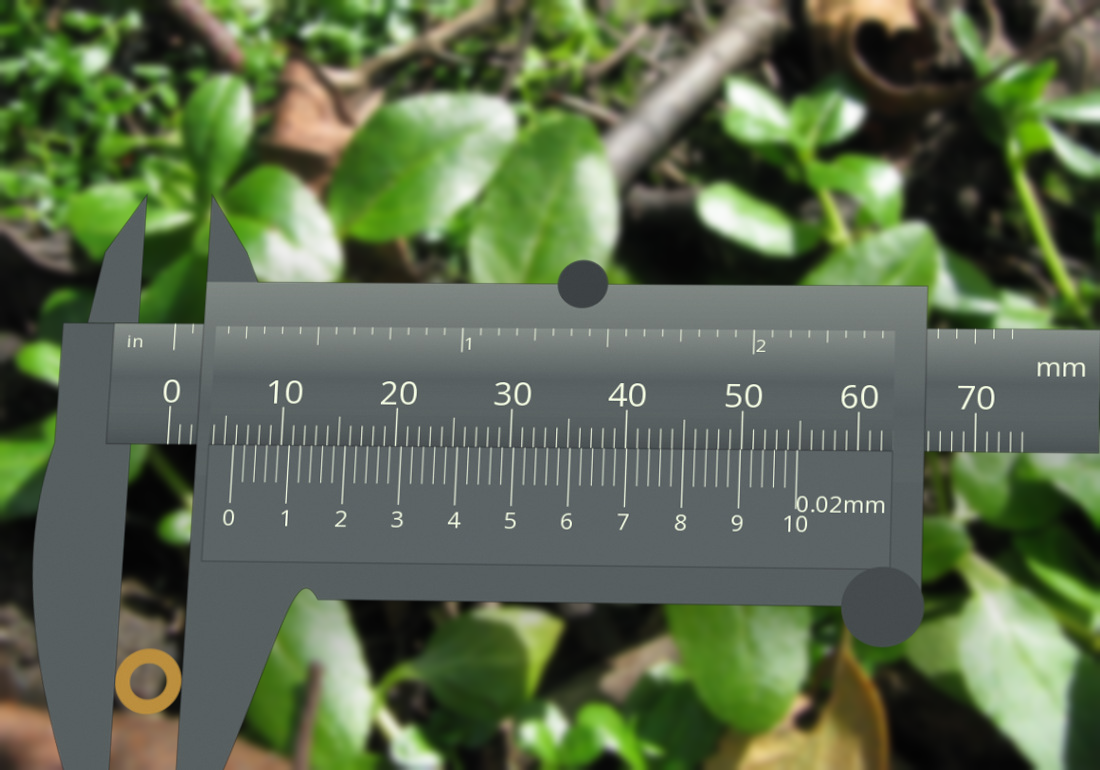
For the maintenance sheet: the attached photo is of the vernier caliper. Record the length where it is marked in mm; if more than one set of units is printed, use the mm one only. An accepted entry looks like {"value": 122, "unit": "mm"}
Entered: {"value": 5.8, "unit": "mm"}
